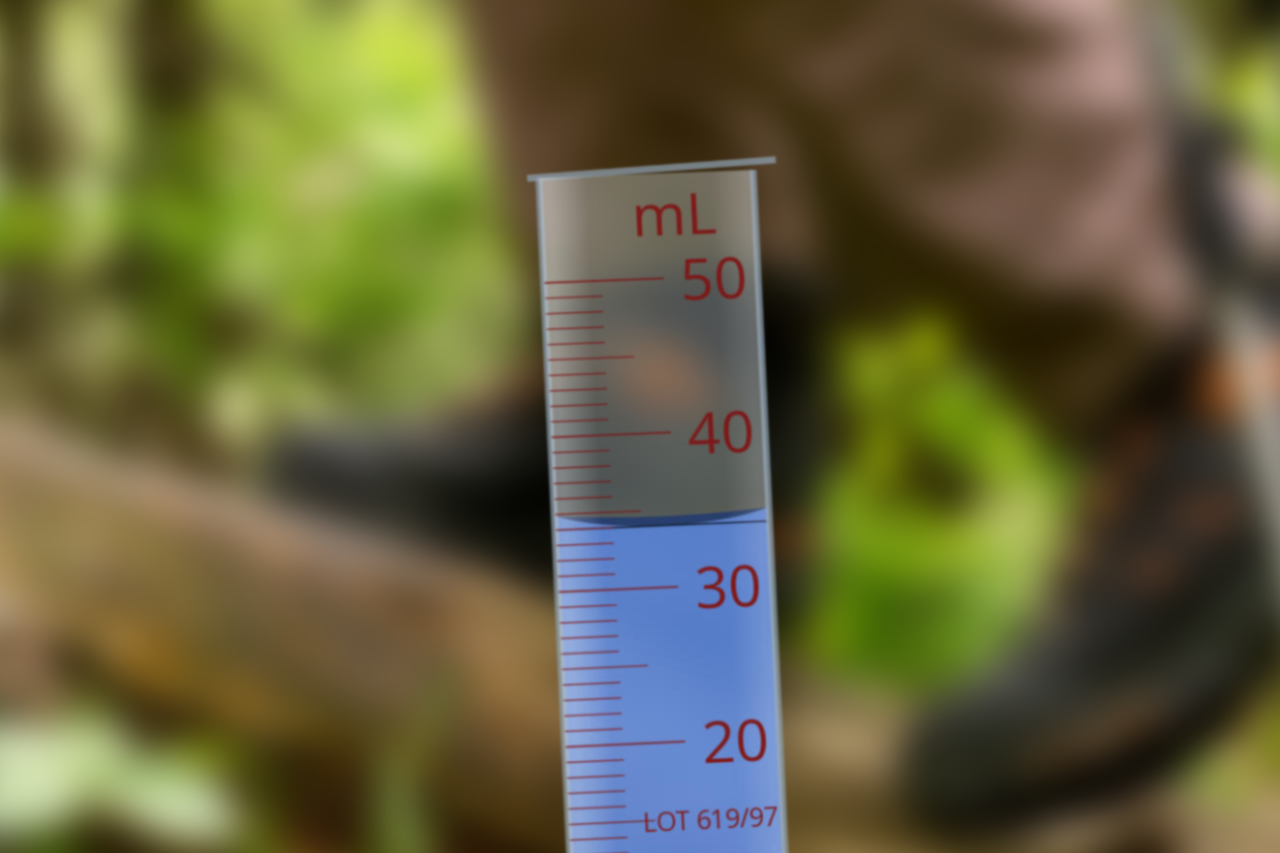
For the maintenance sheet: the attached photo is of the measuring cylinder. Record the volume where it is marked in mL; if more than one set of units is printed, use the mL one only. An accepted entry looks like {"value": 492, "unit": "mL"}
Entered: {"value": 34, "unit": "mL"}
